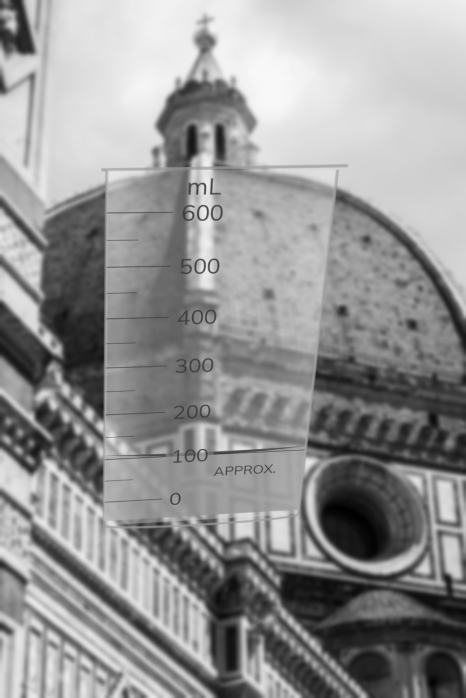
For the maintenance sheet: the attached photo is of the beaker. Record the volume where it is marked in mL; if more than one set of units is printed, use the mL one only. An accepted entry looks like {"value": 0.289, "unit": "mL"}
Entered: {"value": 100, "unit": "mL"}
